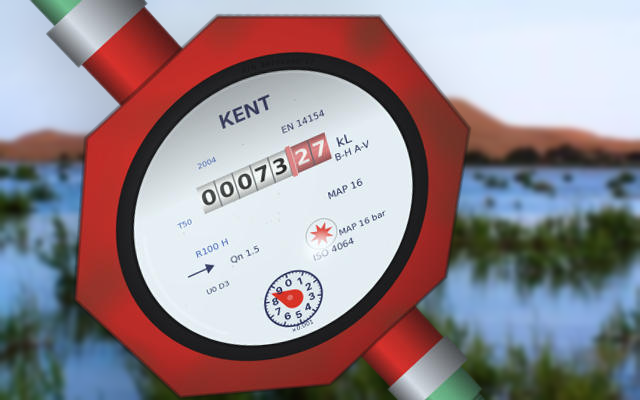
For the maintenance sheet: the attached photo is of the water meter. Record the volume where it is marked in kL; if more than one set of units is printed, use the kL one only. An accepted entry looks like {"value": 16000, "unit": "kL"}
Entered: {"value": 73.278, "unit": "kL"}
